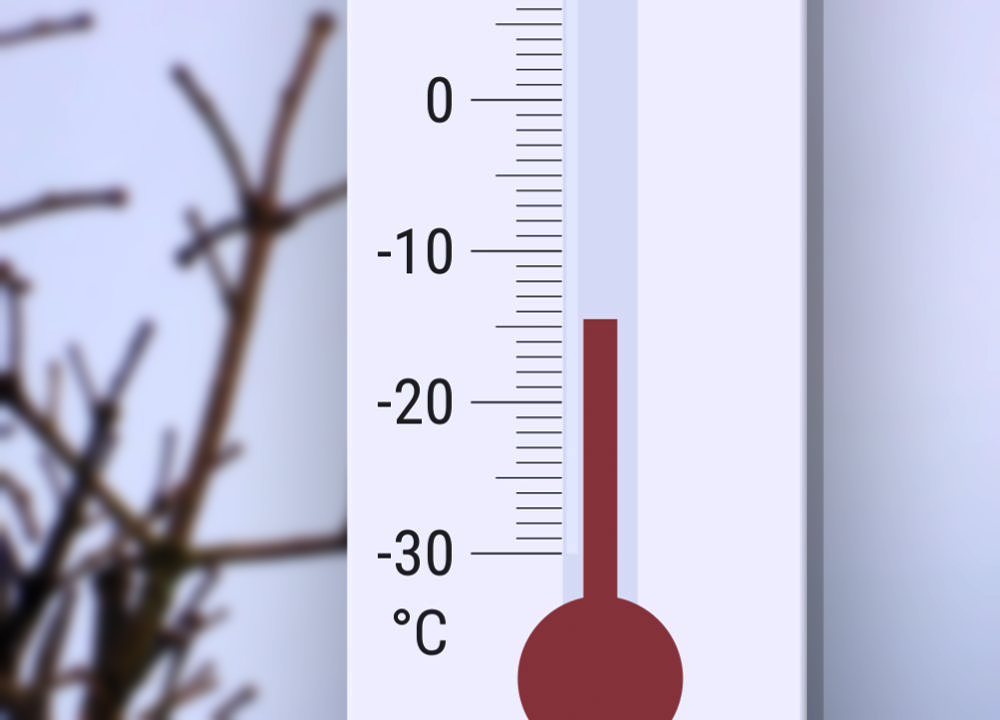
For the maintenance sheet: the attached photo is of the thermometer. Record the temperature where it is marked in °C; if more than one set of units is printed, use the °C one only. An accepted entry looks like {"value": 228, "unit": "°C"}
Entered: {"value": -14.5, "unit": "°C"}
